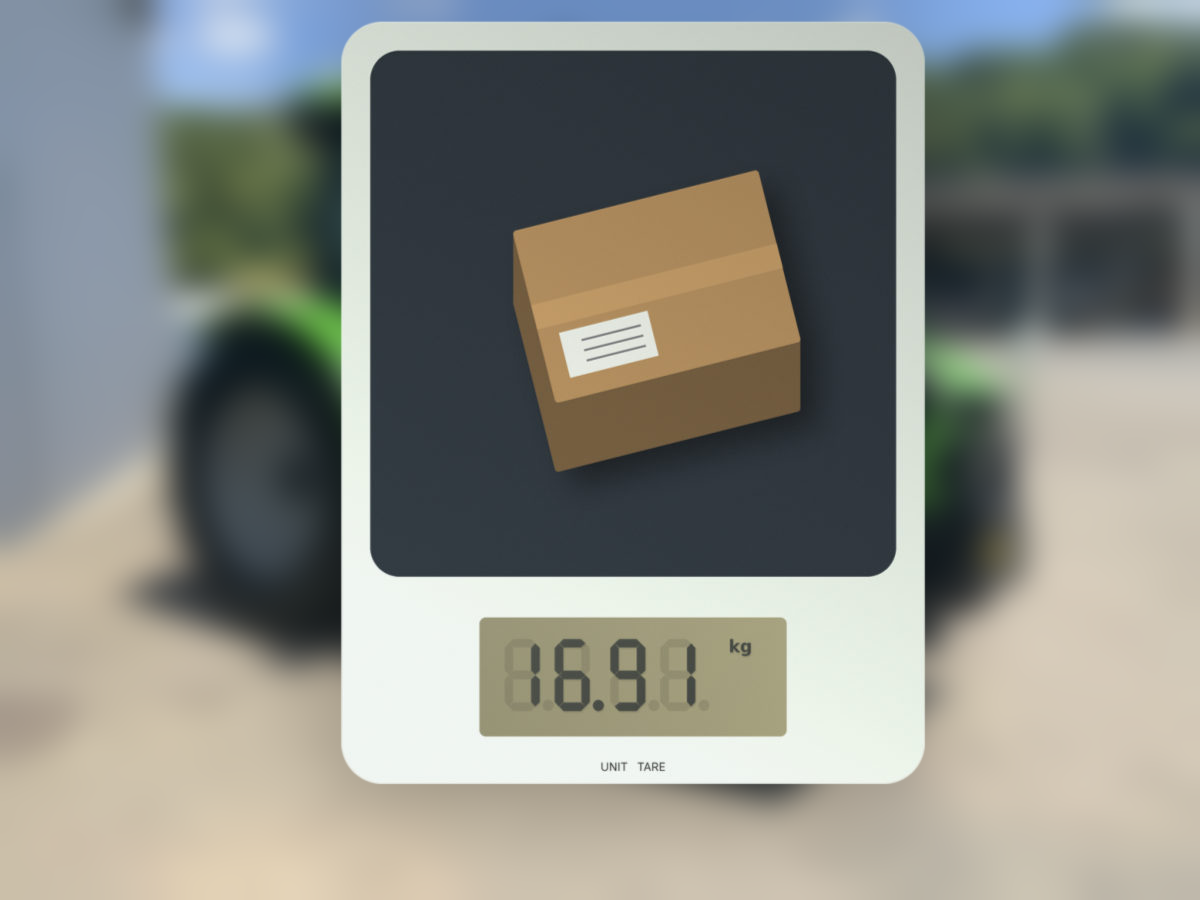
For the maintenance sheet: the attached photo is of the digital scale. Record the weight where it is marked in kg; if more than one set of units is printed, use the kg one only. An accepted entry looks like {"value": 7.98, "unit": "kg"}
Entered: {"value": 16.91, "unit": "kg"}
